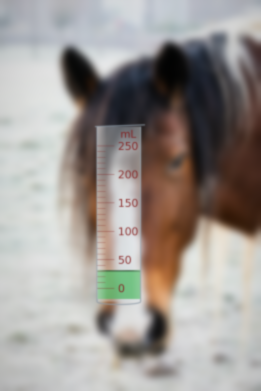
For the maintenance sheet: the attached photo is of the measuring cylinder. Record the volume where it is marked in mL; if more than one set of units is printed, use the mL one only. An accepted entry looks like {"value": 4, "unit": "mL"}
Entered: {"value": 30, "unit": "mL"}
